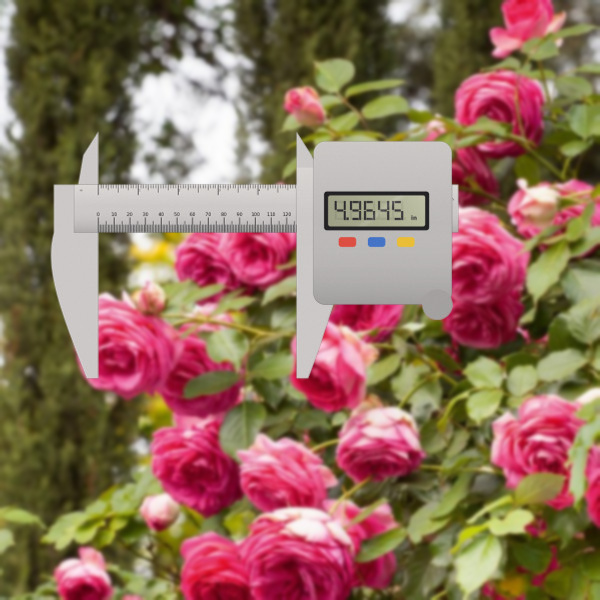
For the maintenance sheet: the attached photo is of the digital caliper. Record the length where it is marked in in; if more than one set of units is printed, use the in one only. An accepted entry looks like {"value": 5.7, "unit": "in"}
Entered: {"value": 4.9645, "unit": "in"}
